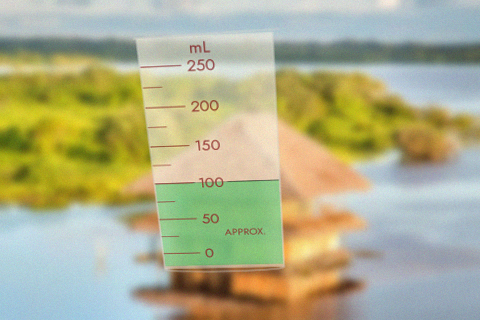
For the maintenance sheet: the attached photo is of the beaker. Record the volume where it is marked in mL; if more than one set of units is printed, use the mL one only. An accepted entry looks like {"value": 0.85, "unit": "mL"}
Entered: {"value": 100, "unit": "mL"}
